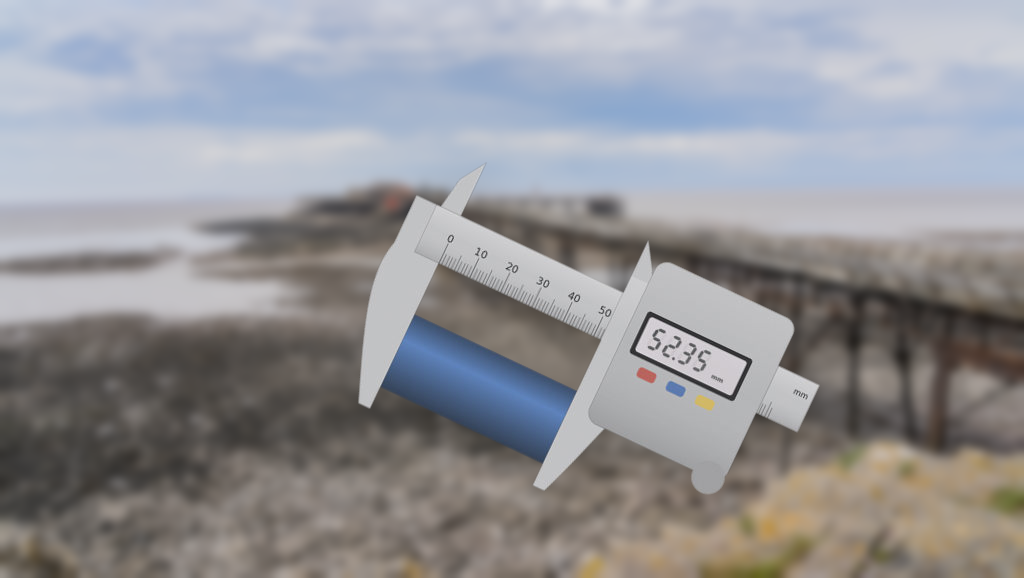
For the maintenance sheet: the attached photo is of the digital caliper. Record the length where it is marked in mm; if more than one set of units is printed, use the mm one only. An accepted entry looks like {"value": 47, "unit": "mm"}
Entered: {"value": 52.35, "unit": "mm"}
